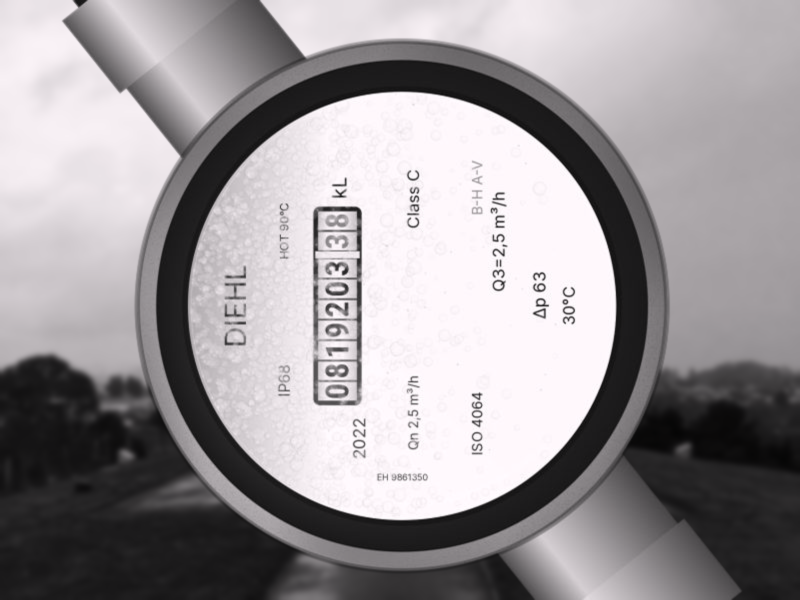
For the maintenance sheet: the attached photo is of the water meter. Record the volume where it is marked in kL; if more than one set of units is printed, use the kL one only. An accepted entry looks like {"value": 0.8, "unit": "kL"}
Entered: {"value": 819203.38, "unit": "kL"}
